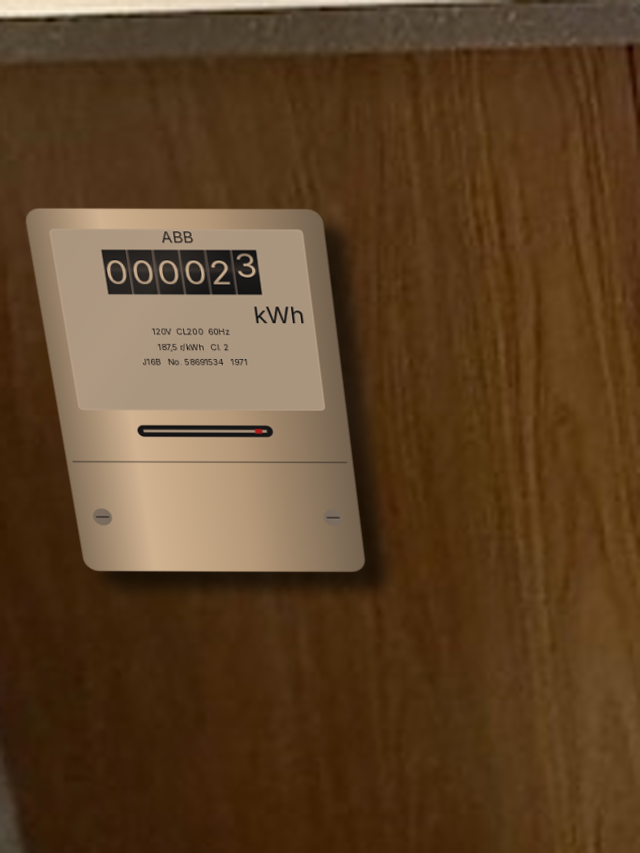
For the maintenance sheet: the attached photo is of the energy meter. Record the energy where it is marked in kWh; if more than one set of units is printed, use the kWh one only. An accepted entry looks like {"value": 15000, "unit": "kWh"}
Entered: {"value": 23, "unit": "kWh"}
